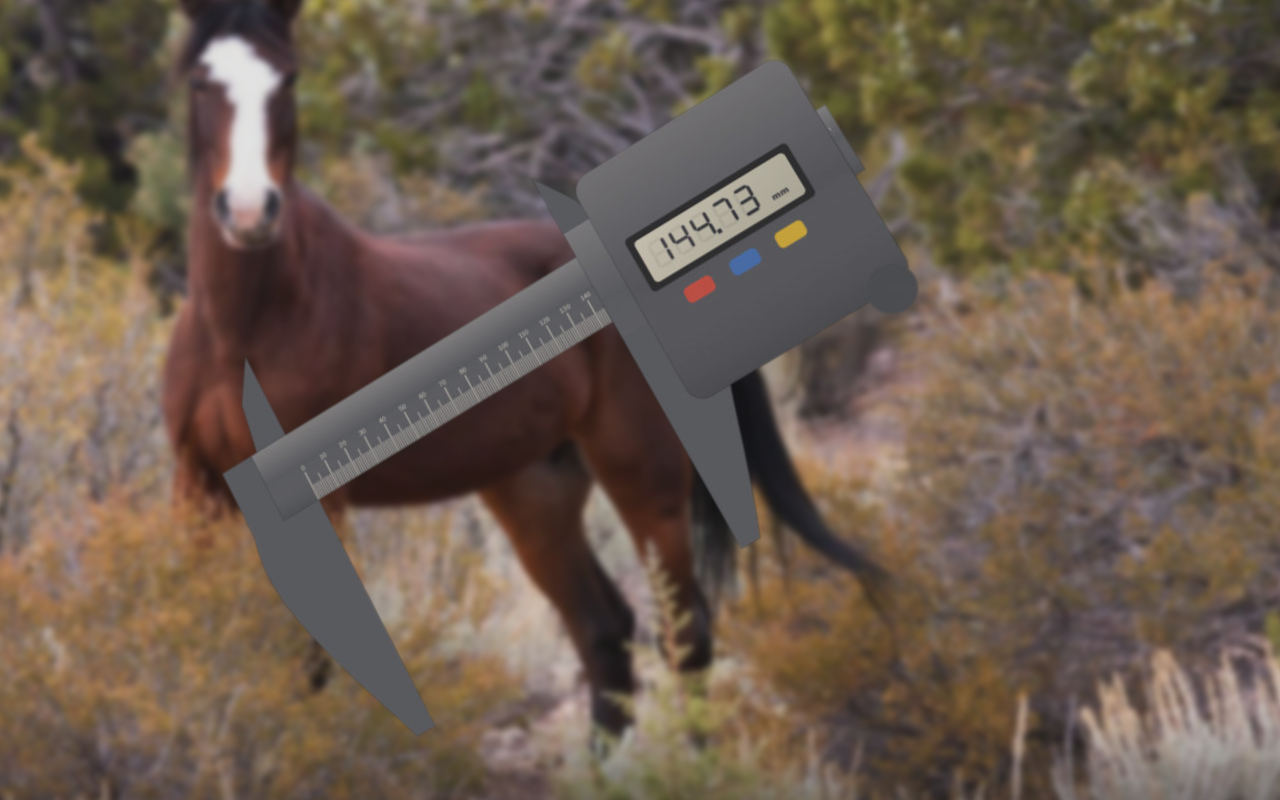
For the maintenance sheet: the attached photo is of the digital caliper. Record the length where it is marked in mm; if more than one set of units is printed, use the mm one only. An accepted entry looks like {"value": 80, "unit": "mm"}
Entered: {"value": 144.73, "unit": "mm"}
